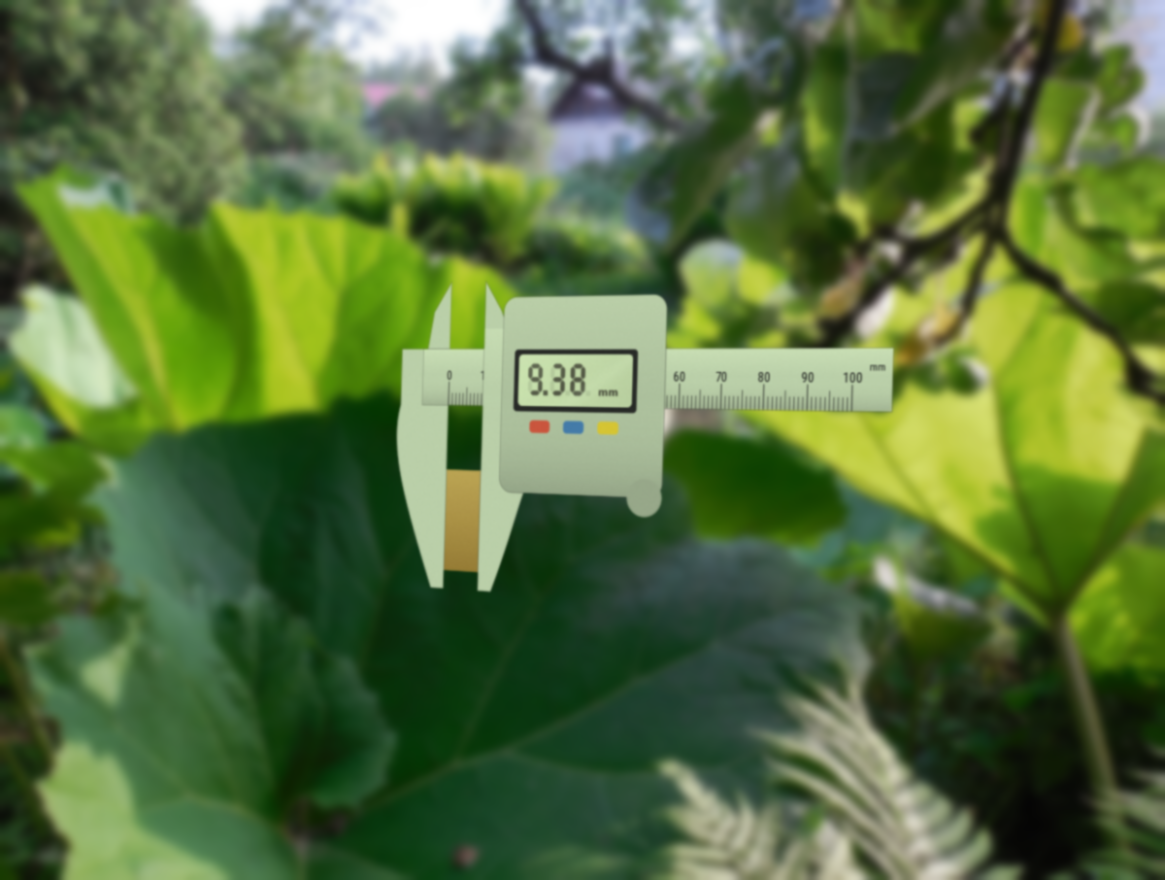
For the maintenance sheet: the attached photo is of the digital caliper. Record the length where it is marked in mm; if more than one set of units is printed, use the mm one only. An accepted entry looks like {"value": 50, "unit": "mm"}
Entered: {"value": 9.38, "unit": "mm"}
